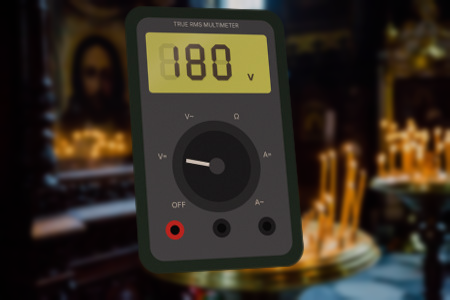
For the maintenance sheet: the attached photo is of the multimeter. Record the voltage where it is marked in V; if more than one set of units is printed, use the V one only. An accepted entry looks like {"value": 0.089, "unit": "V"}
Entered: {"value": 180, "unit": "V"}
